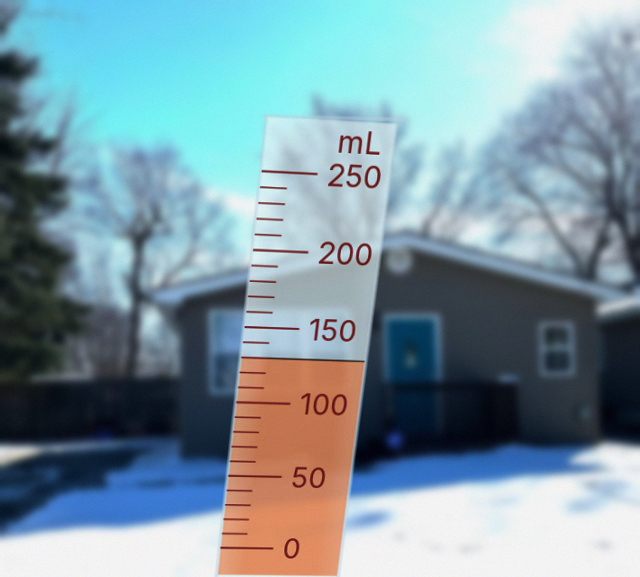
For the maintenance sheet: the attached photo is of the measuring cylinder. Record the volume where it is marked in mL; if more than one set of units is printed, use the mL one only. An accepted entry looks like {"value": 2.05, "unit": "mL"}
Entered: {"value": 130, "unit": "mL"}
